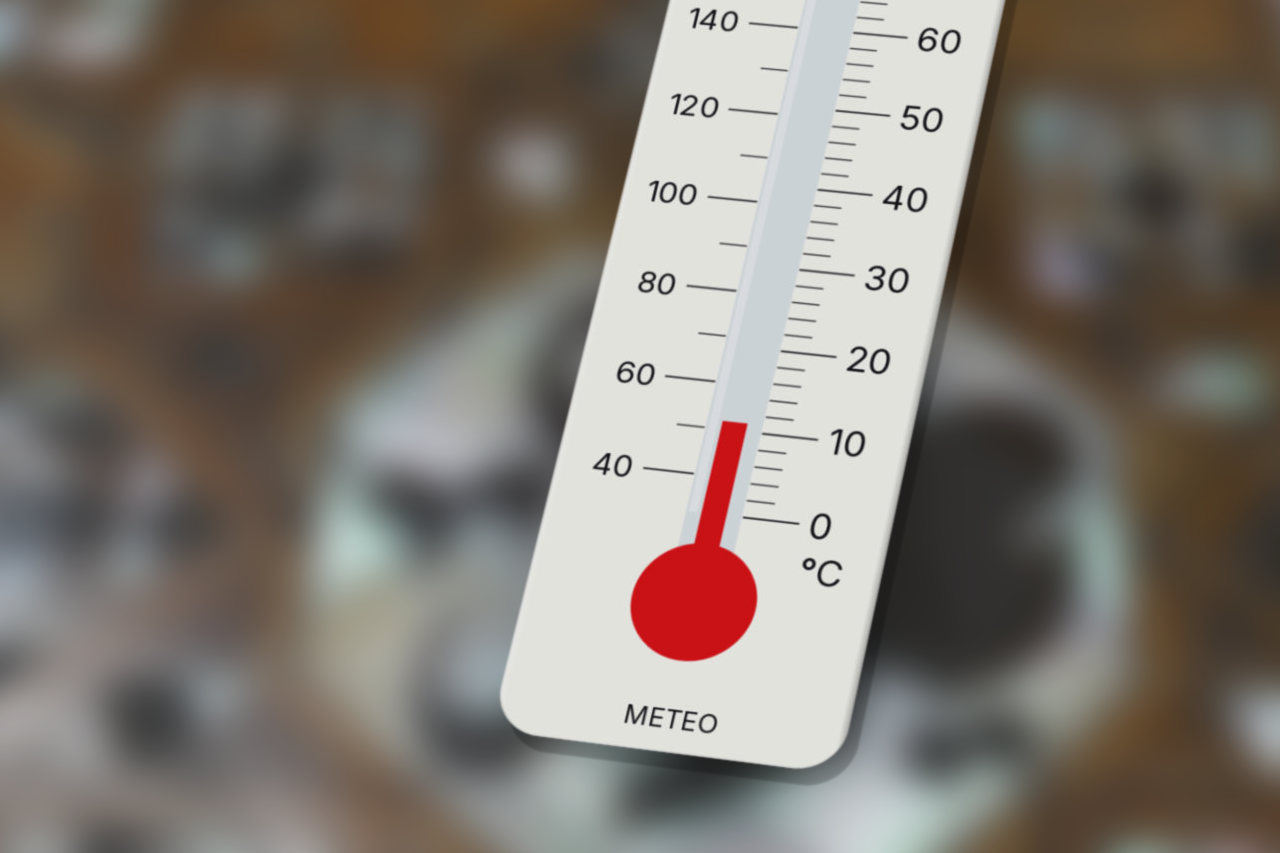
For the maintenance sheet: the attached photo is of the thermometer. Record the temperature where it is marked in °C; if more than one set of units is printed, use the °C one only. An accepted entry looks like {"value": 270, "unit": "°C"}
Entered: {"value": 11, "unit": "°C"}
